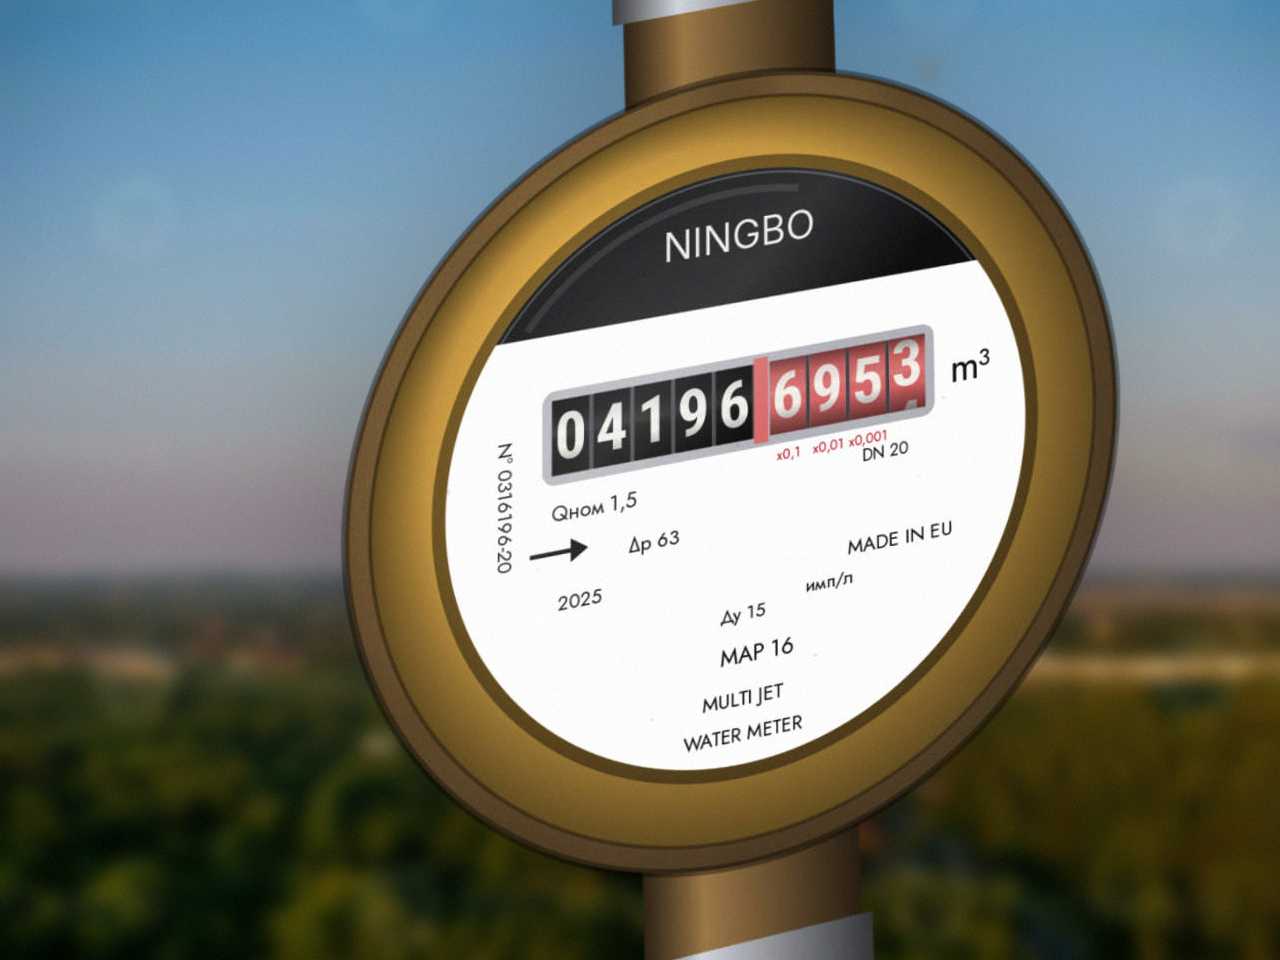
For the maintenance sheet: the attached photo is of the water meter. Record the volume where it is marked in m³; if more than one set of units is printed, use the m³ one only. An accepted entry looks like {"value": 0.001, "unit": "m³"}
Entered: {"value": 4196.6953, "unit": "m³"}
